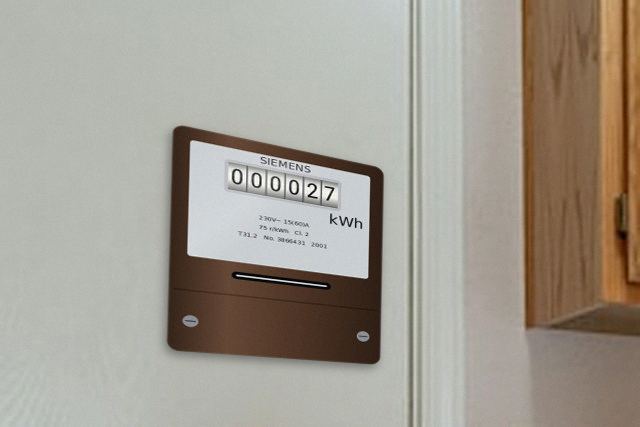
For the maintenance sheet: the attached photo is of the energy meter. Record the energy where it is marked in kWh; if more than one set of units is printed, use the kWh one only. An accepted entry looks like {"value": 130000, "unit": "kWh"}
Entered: {"value": 27, "unit": "kWh"}
